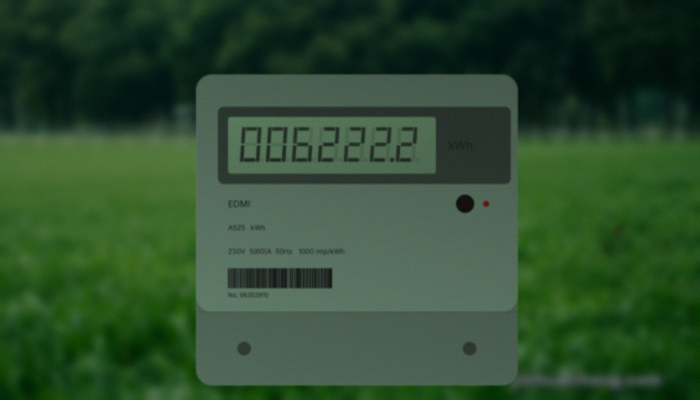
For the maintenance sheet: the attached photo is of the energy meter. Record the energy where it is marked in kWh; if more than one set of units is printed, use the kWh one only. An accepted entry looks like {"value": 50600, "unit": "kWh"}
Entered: {"value": 6222.2, "unit": "kWh"}
